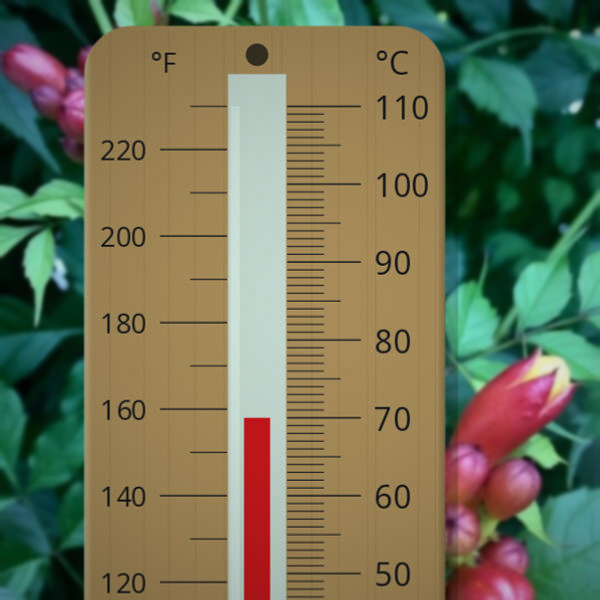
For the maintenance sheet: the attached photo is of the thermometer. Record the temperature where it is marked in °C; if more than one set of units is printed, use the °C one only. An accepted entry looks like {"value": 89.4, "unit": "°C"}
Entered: {"value": 70, "unit": "°C"}
